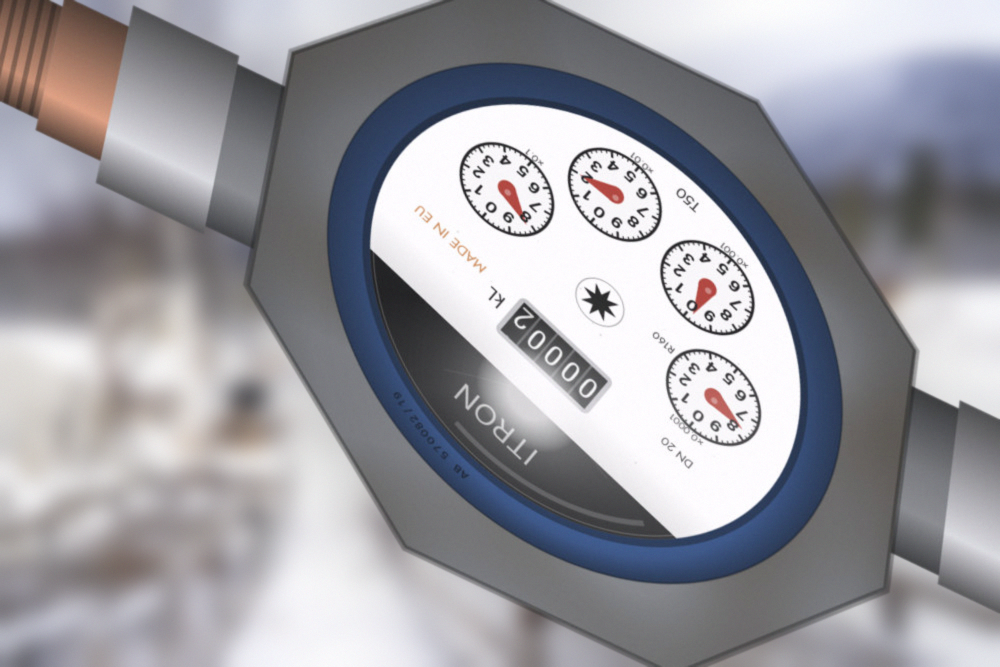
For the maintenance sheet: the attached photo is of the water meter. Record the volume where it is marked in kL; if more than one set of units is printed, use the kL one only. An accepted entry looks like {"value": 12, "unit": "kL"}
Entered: {"value": 1.8197, "unit": "kL"}
